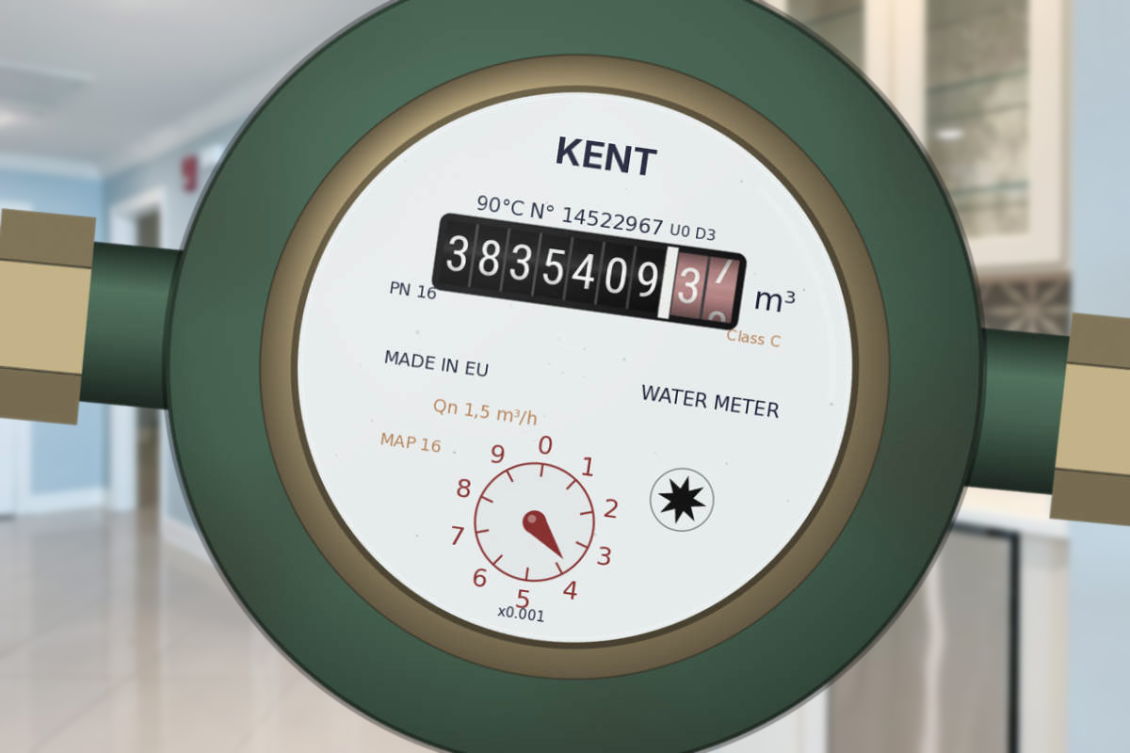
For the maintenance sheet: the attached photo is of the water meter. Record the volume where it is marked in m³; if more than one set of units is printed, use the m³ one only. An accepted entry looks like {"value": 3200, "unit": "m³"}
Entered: {"value": 3835409.373, "unit": "m³"}
